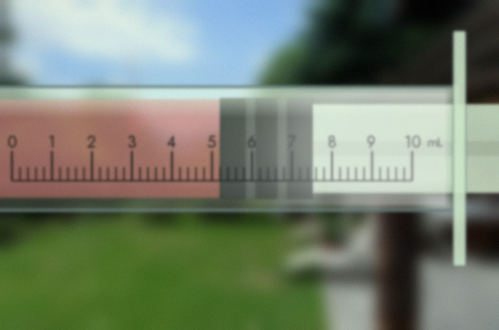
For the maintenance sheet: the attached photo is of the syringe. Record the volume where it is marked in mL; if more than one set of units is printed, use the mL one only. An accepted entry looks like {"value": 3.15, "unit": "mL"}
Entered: {"value": 5.2, "unit": "mL"}
